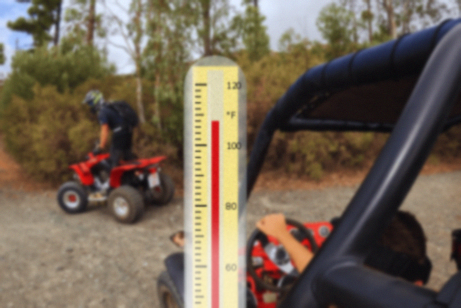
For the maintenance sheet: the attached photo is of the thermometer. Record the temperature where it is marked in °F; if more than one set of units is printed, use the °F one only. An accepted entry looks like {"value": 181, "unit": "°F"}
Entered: {"value": 108, "unit": "°F"}
